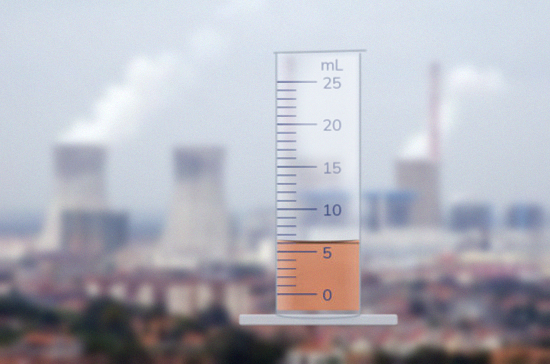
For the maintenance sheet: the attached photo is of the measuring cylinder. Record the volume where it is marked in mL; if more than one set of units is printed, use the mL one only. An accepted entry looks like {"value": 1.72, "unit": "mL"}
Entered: {"value": 6, "unit": "mL"}
